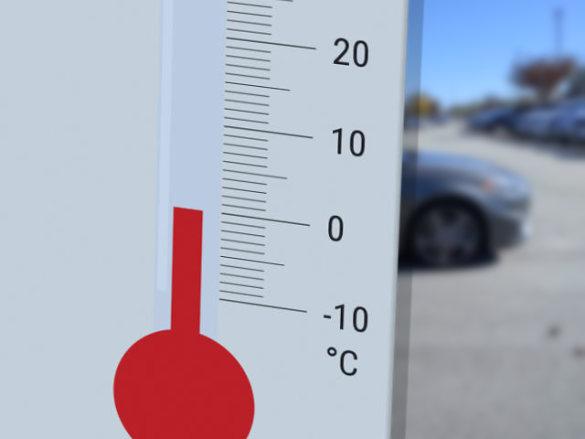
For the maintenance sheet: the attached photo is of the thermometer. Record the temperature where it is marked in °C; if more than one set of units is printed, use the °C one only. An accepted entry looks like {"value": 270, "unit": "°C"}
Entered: {"value": 0, "unit": "°C"}
